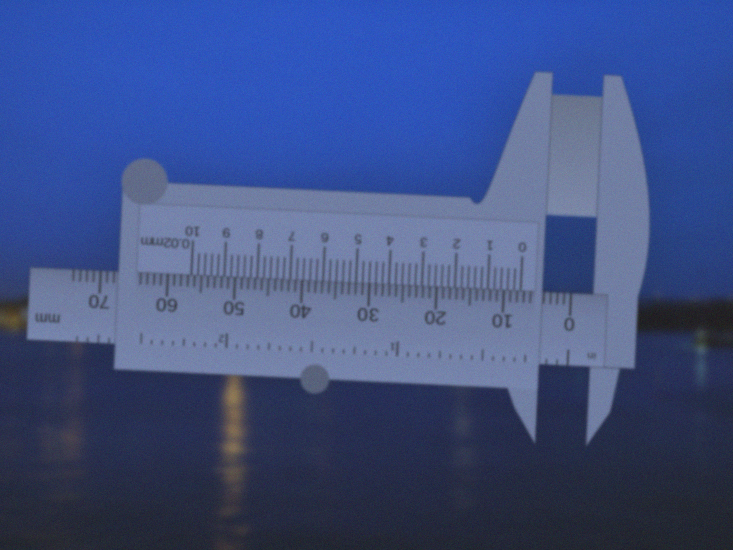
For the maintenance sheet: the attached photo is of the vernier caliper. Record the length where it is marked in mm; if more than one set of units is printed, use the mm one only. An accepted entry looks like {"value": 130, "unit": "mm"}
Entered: {"value": 7.5, "unit": "mm"}
